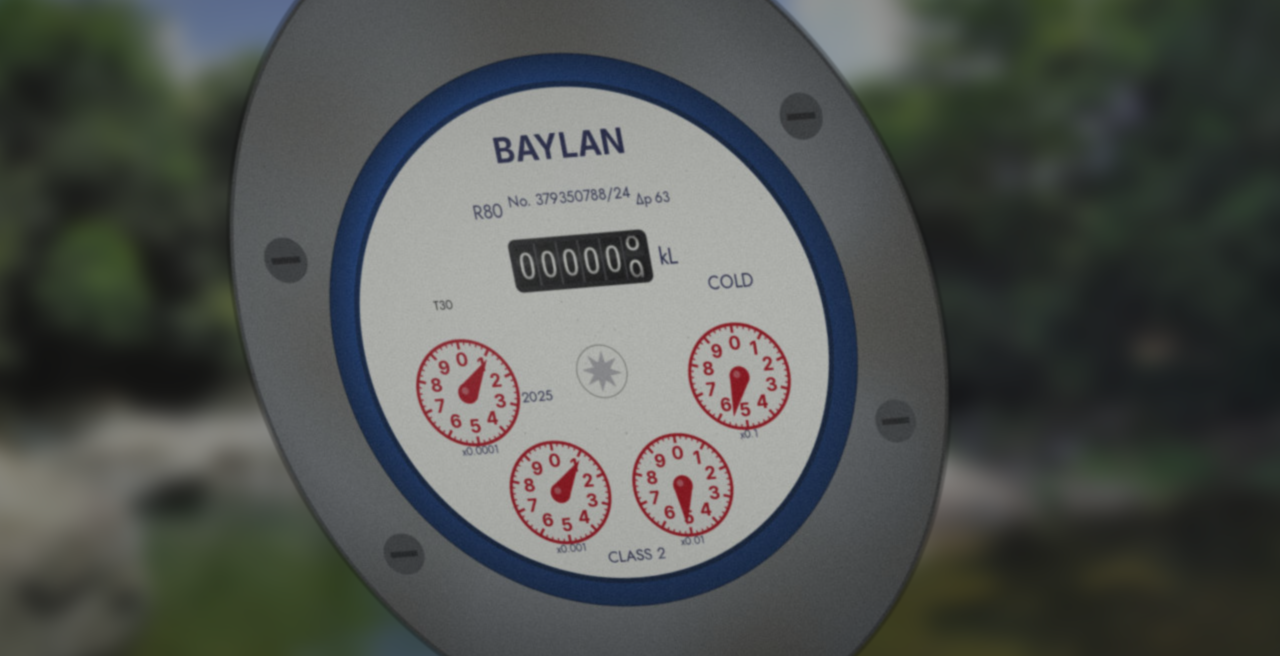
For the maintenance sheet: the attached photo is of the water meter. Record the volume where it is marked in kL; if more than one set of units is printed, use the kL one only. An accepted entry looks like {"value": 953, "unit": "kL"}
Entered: {"value": 8.5511, "unit": "kL"}
